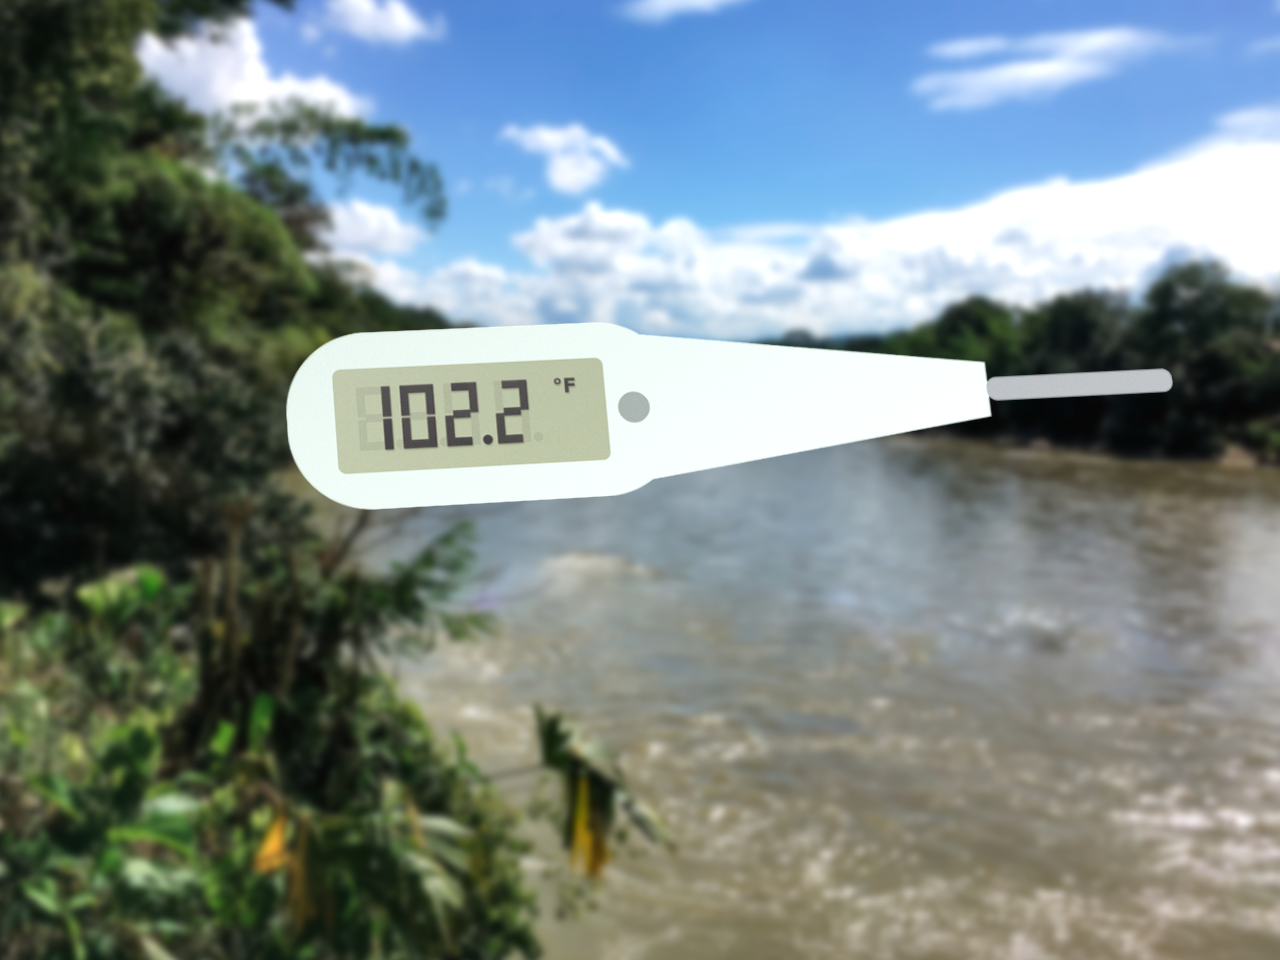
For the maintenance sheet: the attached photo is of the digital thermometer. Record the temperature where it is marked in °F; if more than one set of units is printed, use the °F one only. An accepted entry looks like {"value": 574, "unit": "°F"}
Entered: {"value": 102.2, "unit": "°F"}
